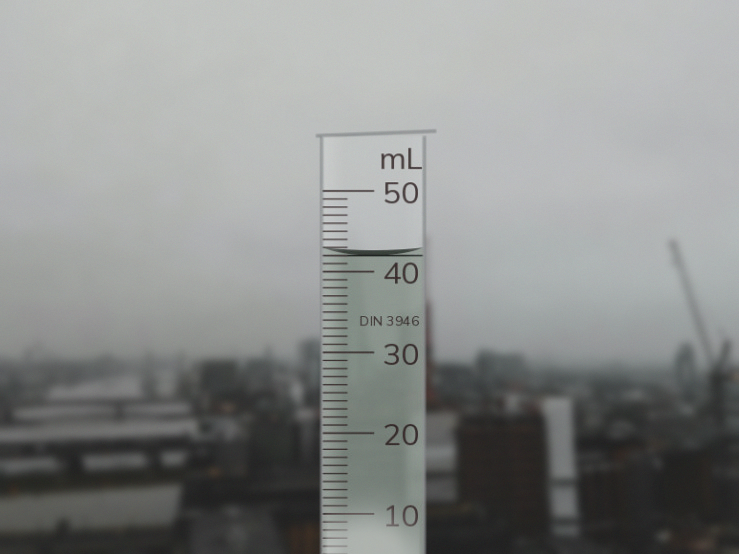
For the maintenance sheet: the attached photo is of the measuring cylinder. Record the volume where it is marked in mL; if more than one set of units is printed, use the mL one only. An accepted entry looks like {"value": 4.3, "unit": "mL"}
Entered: {"value": 42, "unit": "mL"}
